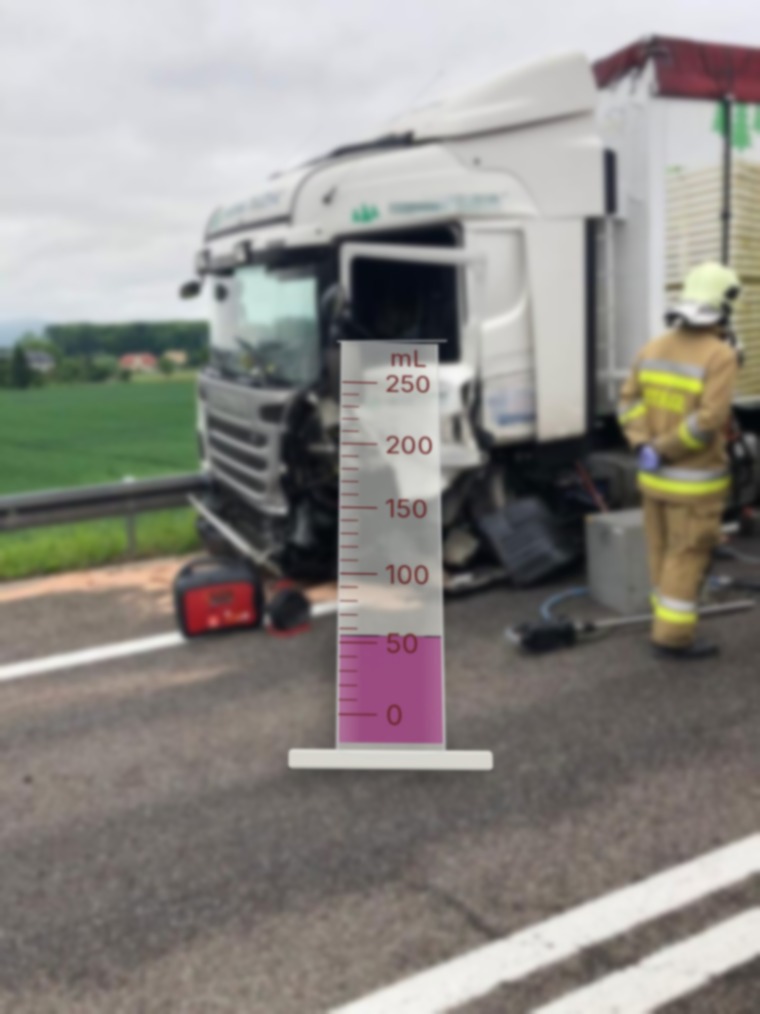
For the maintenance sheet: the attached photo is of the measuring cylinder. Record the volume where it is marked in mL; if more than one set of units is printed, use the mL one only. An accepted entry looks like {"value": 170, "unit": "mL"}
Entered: {"value": 55, "unit": "mL"}
